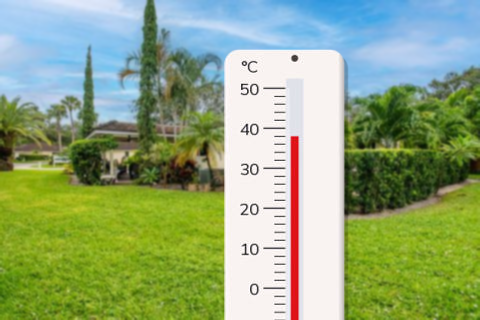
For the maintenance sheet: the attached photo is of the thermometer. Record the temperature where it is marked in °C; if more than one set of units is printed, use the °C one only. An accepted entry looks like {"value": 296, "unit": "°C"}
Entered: {"value": 38, "unit": "°C"}
